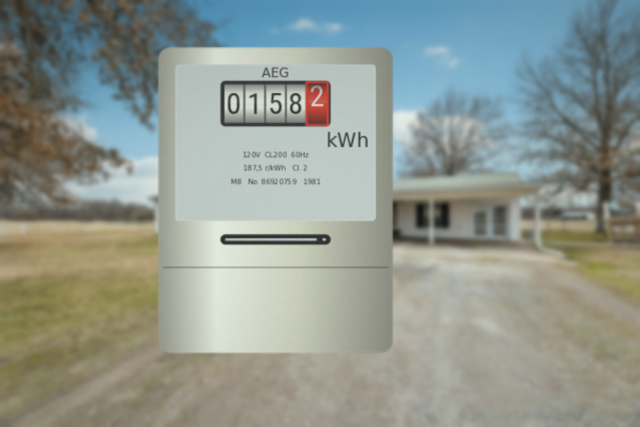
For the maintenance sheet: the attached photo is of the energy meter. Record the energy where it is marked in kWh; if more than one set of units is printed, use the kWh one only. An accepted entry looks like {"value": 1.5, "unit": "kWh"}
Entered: {"value": 158.2, "unit": "kWh"}
